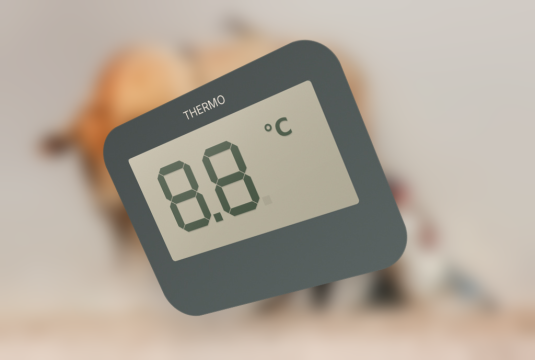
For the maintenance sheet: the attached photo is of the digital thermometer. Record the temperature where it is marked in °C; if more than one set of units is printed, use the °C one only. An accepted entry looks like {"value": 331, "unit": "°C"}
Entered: {"value": 8.8, "unit": "°C"}
